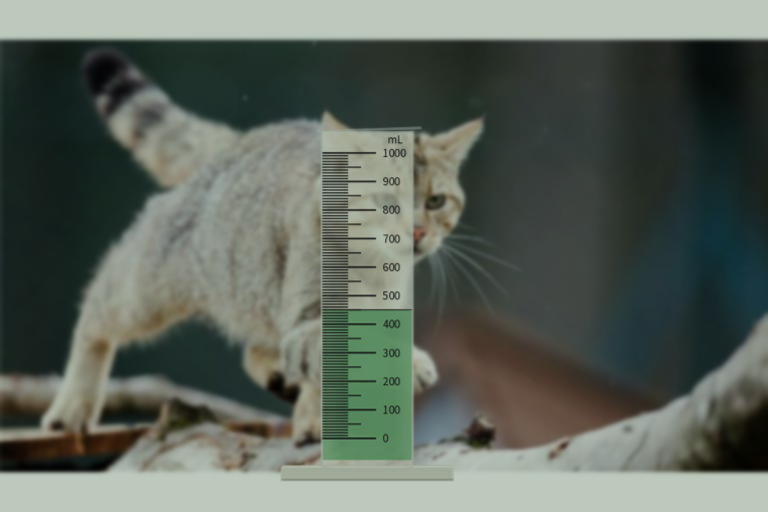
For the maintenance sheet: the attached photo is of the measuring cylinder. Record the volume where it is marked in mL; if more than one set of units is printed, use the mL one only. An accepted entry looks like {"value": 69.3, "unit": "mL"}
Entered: {"value": 450, "unit": "mL"}
